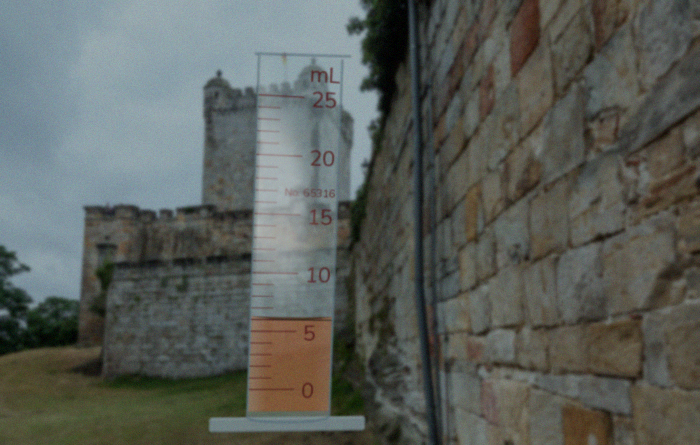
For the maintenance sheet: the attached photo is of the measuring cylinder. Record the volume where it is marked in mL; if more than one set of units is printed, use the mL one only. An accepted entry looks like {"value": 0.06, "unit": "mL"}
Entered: {"value": 6, "unit": "mL"}
